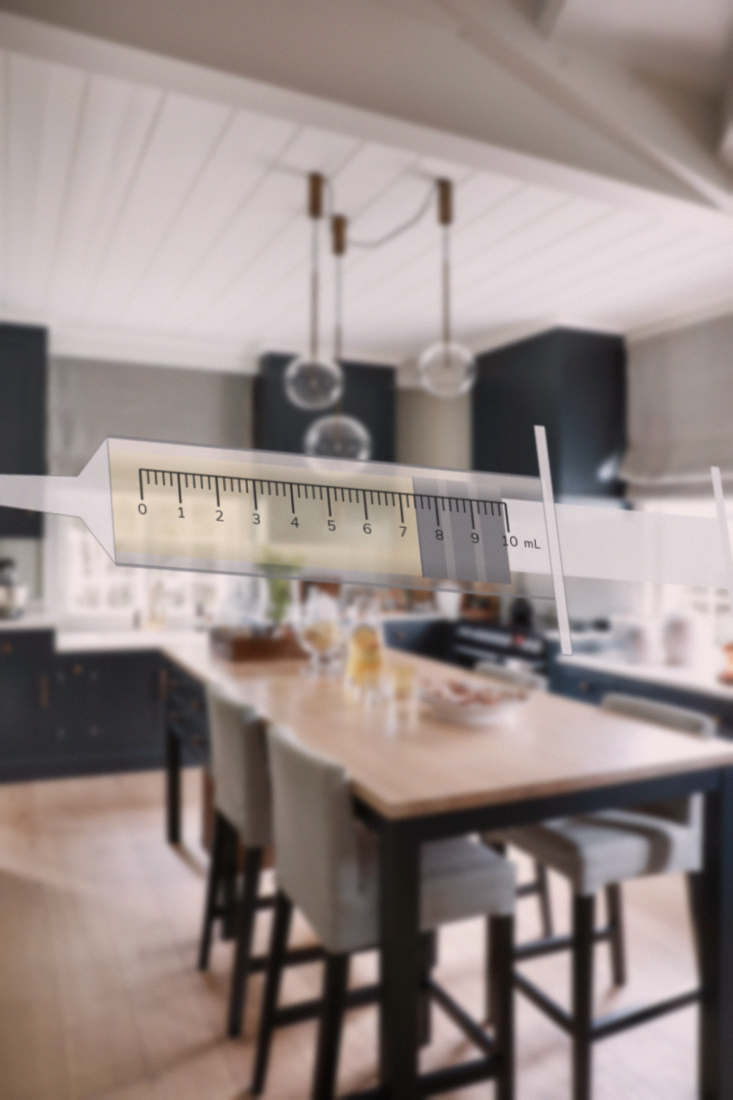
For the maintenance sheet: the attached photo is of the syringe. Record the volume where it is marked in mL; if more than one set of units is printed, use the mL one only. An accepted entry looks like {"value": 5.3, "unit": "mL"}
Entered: {"value": 7.4, "unit": "mL"}
